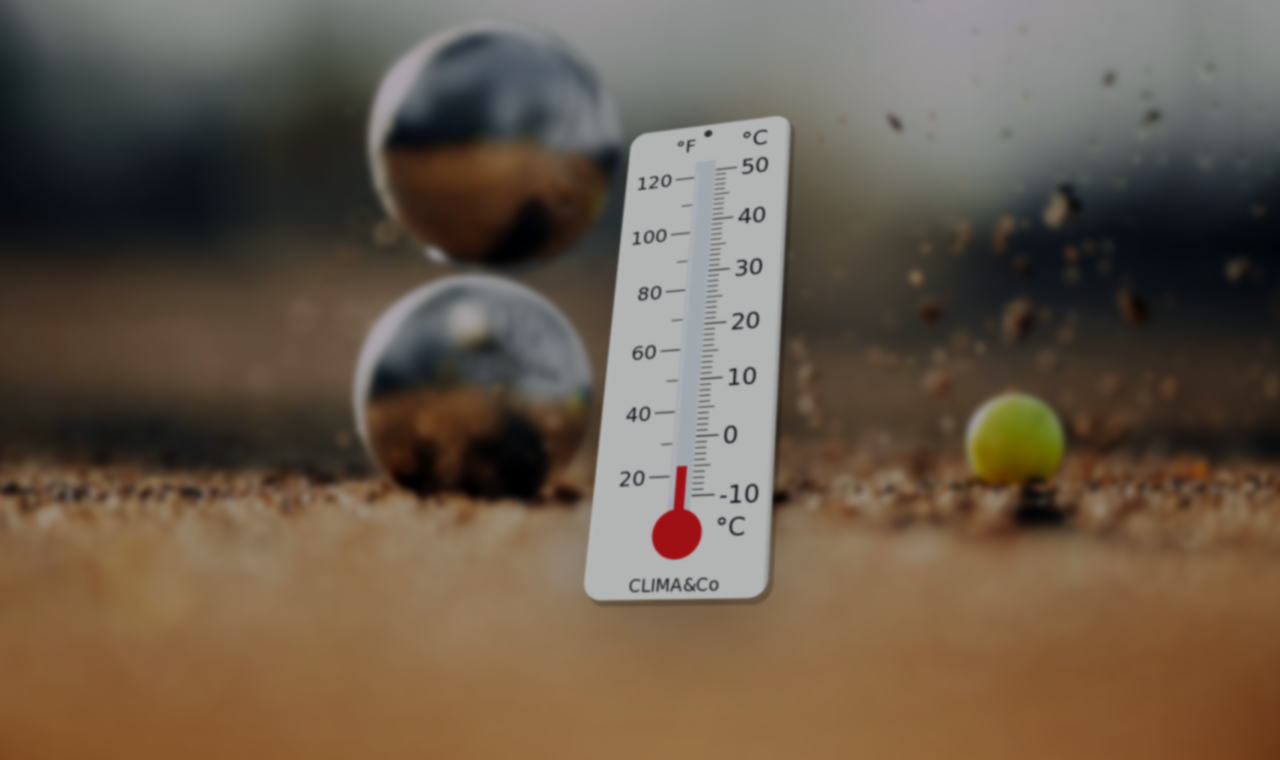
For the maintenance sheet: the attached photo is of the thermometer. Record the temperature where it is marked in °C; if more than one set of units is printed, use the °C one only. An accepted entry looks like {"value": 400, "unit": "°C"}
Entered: {"value": -5, "unit": "°C"}
